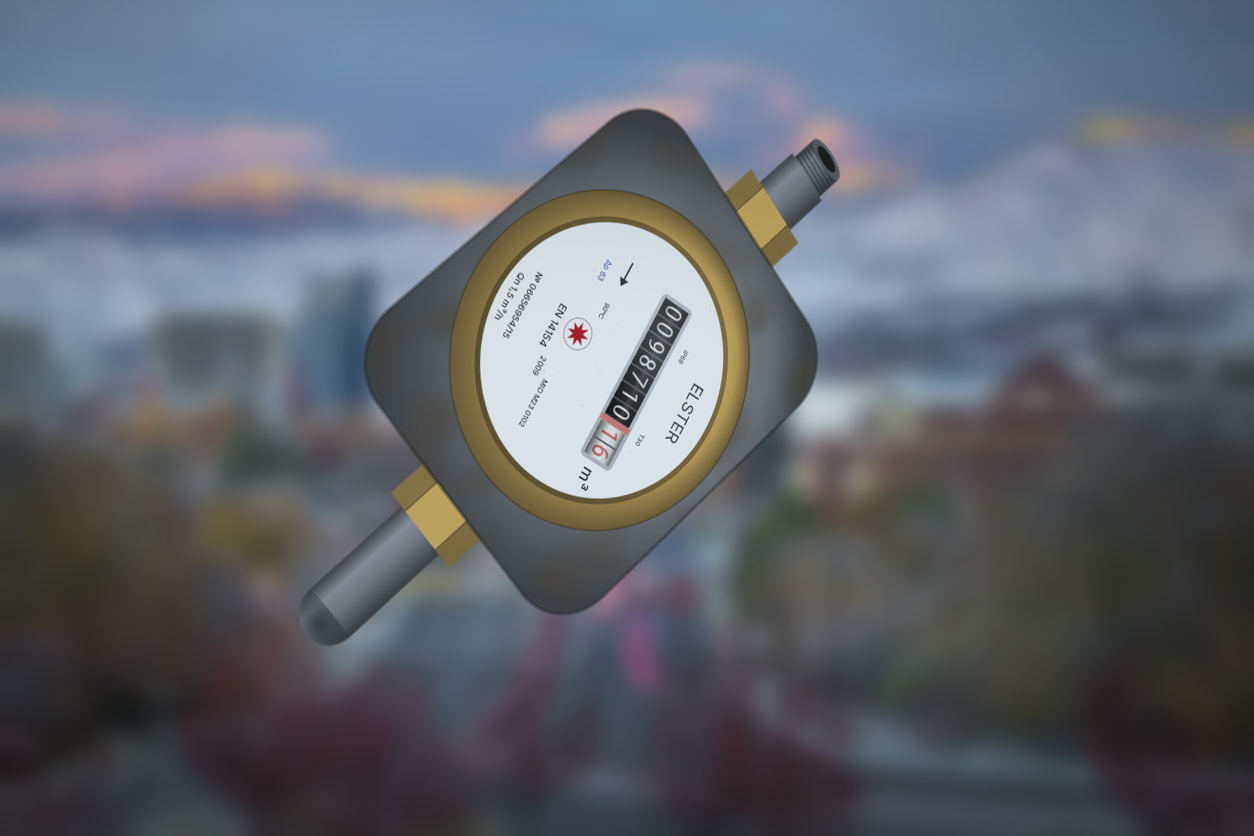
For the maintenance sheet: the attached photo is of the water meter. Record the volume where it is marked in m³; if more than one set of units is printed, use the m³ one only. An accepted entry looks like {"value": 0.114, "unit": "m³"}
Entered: {"value": 98710.16, "unit": "m³"}
